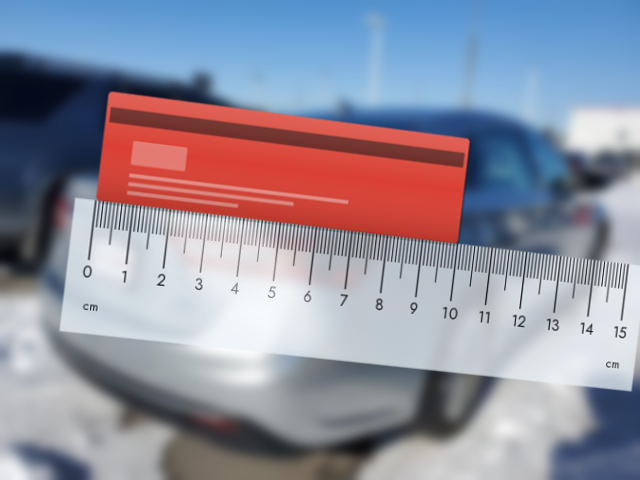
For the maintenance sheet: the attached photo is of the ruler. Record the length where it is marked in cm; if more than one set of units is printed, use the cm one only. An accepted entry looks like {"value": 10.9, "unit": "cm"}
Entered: {"value": 10, "unit": "cm"}
